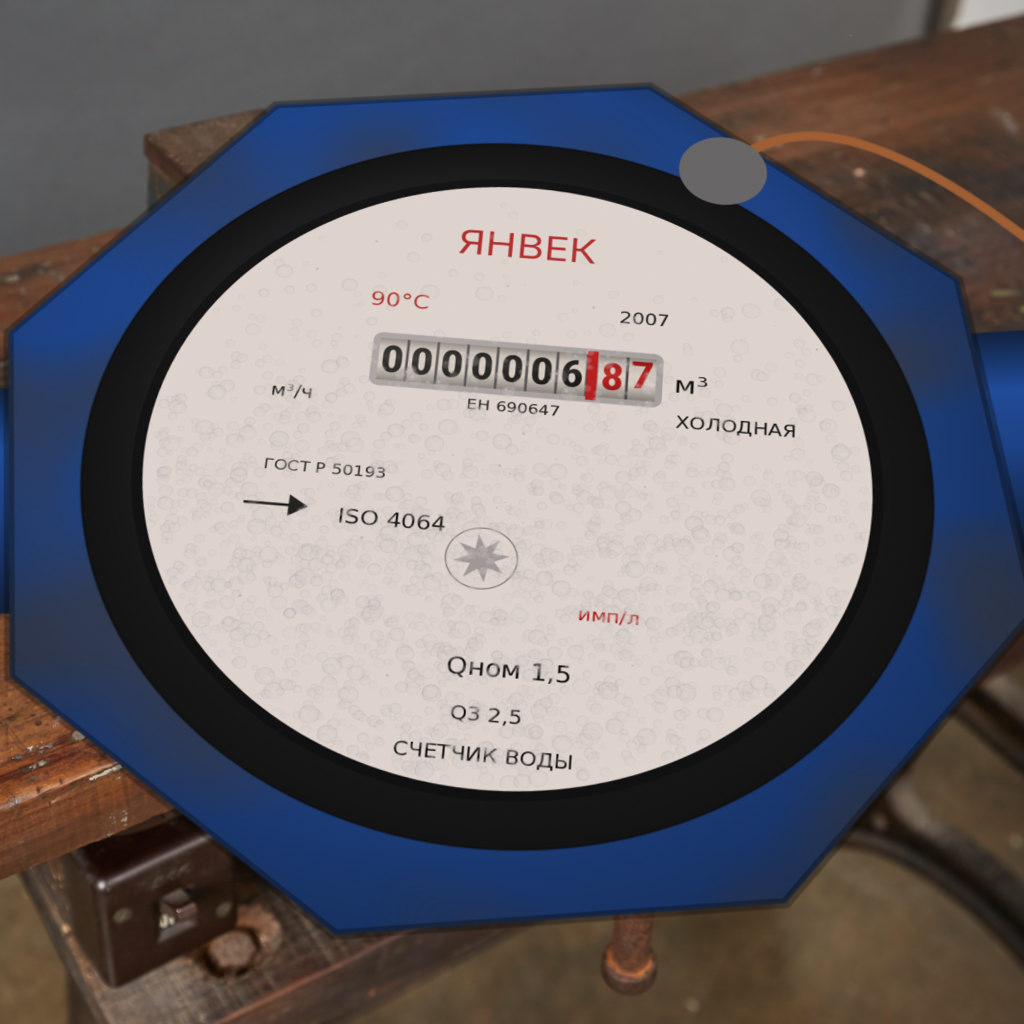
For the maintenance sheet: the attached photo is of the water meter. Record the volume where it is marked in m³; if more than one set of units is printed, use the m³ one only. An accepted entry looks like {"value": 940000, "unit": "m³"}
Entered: {"value": 6.87, "unit": "m³"}
